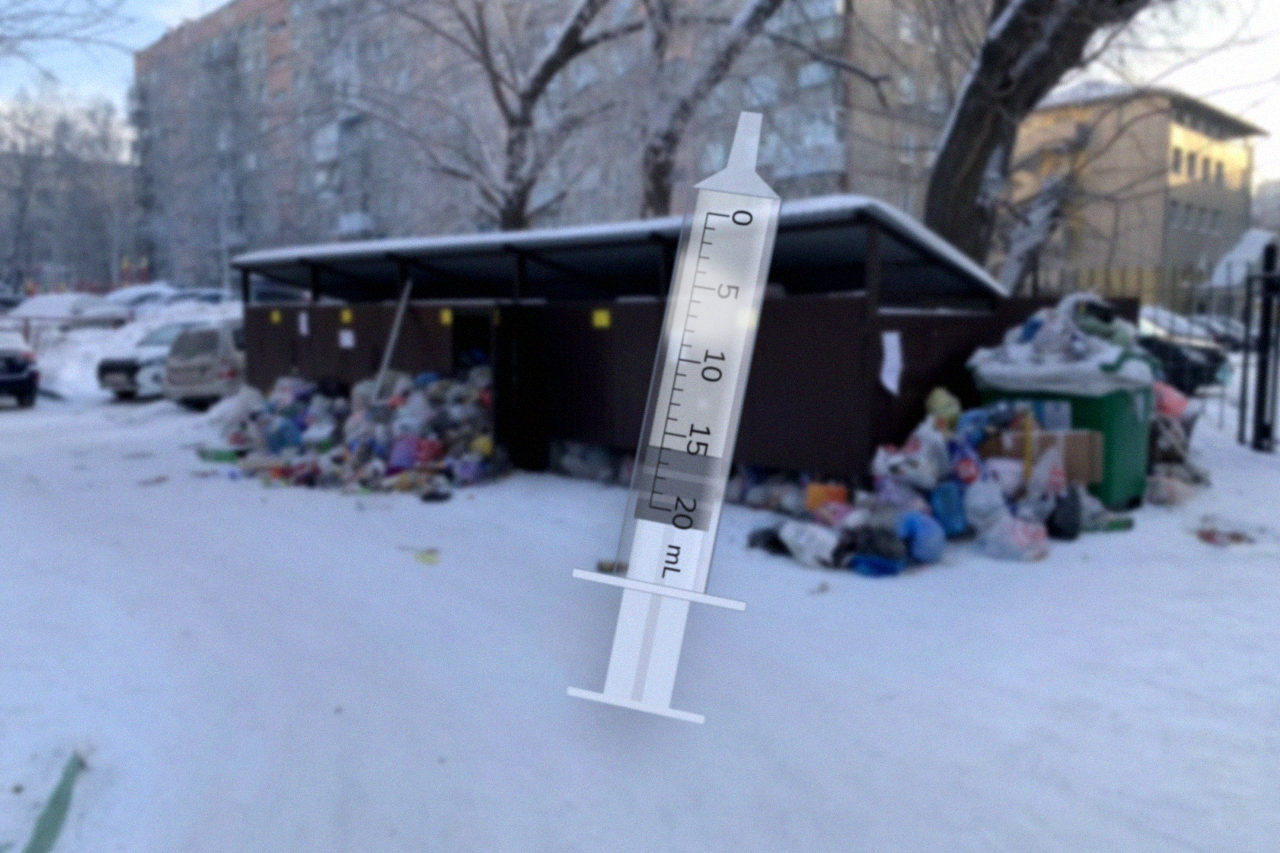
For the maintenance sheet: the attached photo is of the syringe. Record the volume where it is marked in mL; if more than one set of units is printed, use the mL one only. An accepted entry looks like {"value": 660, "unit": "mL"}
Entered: {"value": 16, "unit": "mL"}
